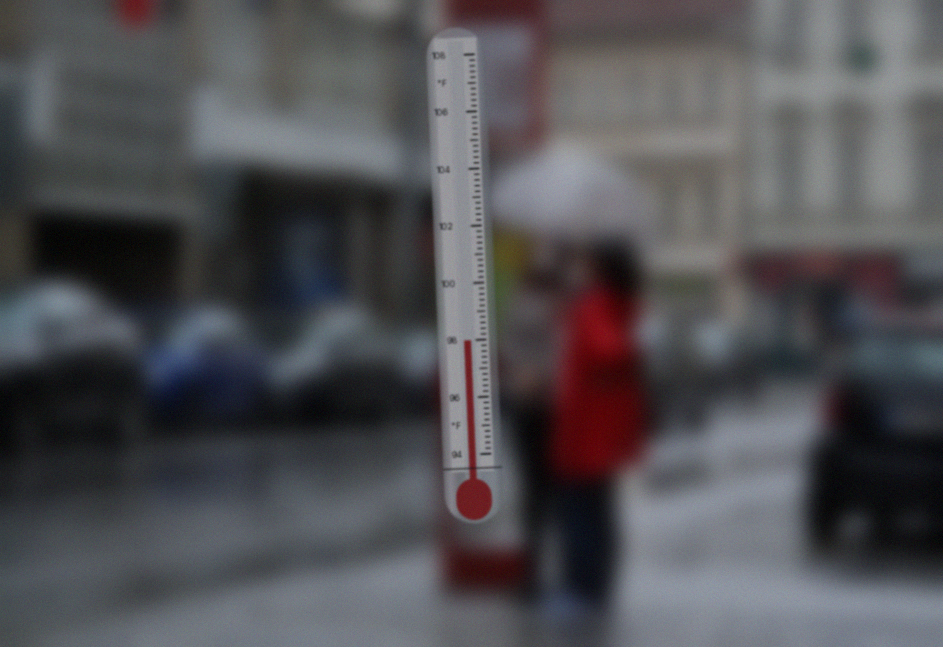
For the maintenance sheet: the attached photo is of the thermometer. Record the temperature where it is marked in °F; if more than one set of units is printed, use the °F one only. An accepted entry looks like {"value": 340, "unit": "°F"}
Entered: {"value": 98, "unit": "°F"}
